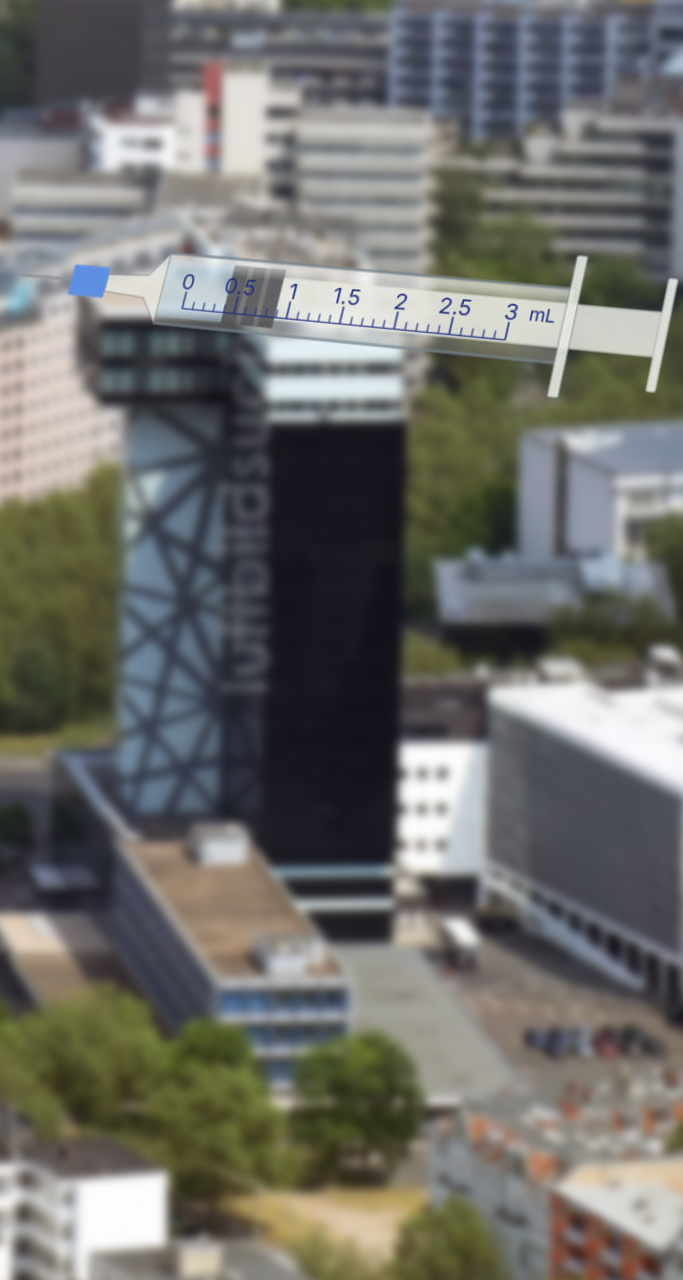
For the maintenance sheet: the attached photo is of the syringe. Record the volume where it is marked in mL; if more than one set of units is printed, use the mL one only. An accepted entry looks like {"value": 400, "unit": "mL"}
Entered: {"value": 0.4, "unit": "mL"}
